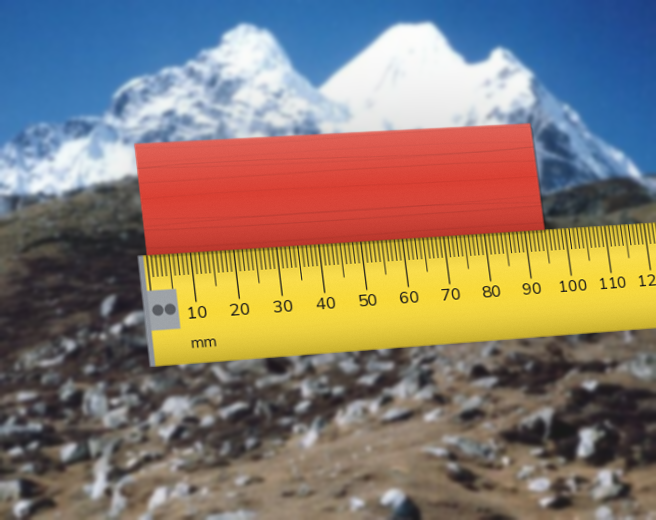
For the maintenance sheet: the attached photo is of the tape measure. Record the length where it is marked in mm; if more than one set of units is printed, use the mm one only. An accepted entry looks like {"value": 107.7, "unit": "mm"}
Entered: {"value": 95, "unit": "mm"}
